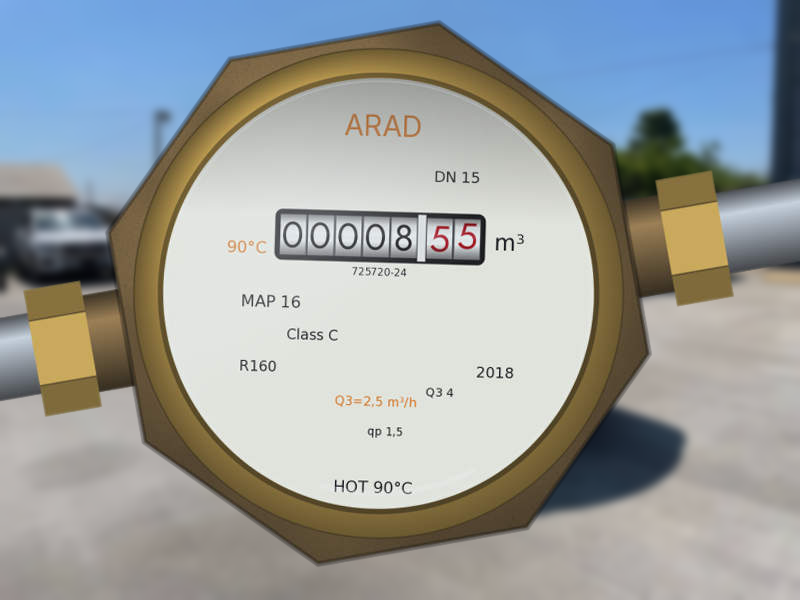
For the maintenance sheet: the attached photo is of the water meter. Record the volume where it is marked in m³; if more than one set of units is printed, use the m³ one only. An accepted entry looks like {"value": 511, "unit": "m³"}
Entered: {"value": 8.55, "unit": "m³"}
